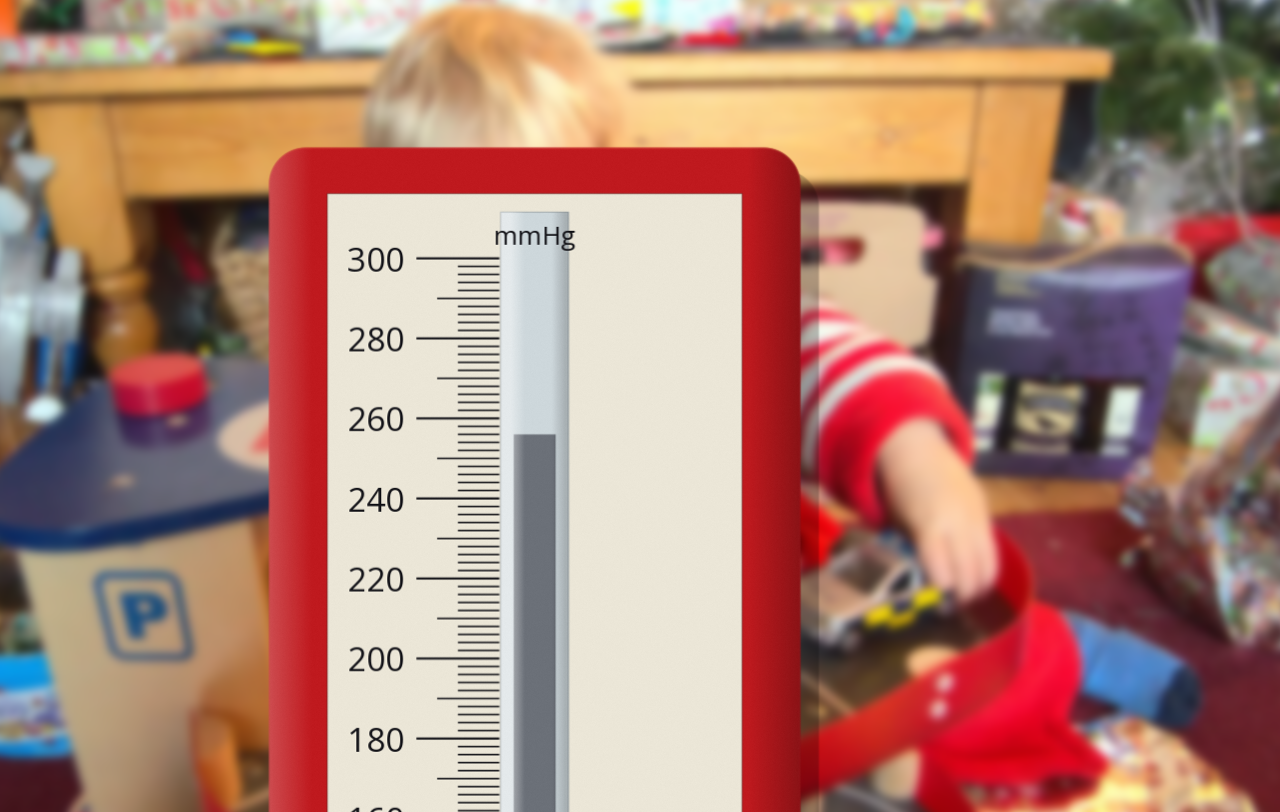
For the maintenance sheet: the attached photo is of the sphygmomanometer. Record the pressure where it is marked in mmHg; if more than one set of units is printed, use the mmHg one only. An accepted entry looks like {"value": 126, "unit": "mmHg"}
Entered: {"value": 256, "unit": "mmHg"}
